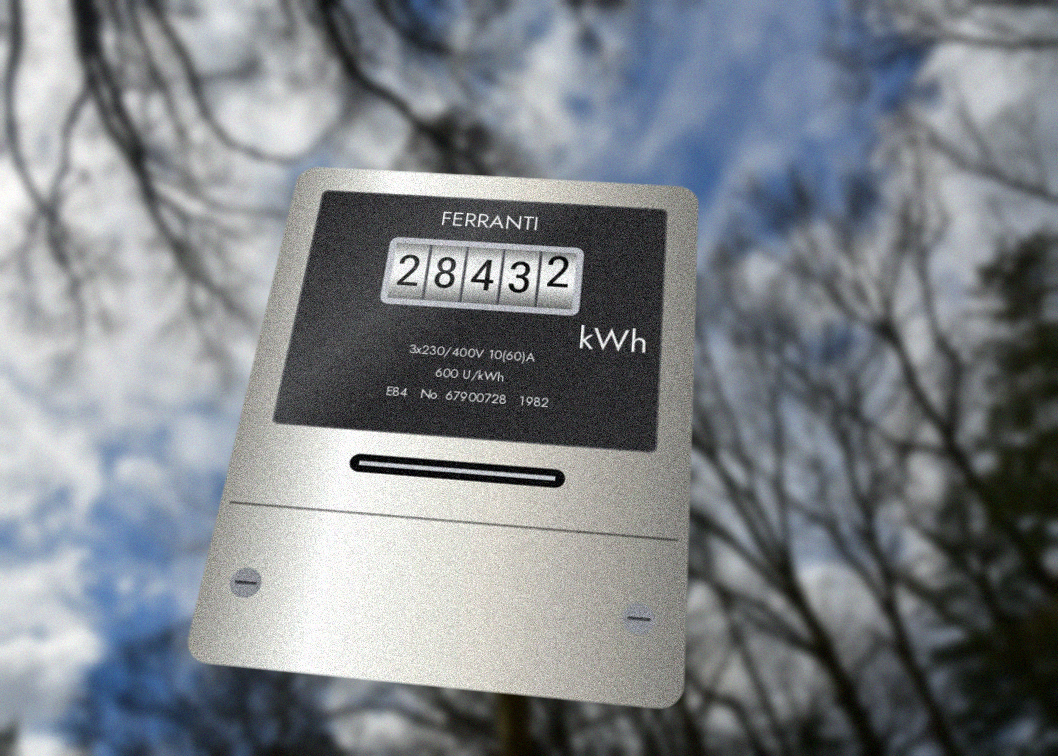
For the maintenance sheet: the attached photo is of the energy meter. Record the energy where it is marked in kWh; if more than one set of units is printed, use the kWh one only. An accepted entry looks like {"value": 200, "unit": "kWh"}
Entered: {"value": 28432, "unit": "kWh"}
